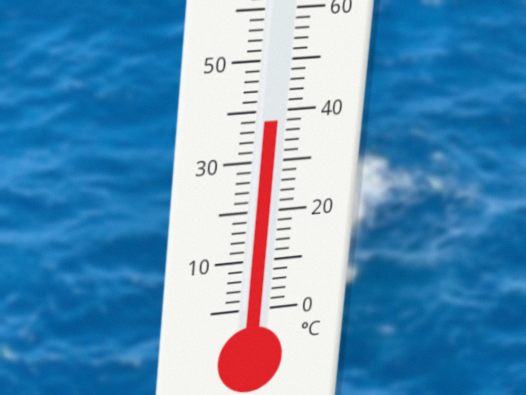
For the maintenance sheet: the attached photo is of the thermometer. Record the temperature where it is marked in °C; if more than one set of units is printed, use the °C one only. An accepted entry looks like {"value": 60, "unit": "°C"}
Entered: {"value": 38, "unit": "°C"}
